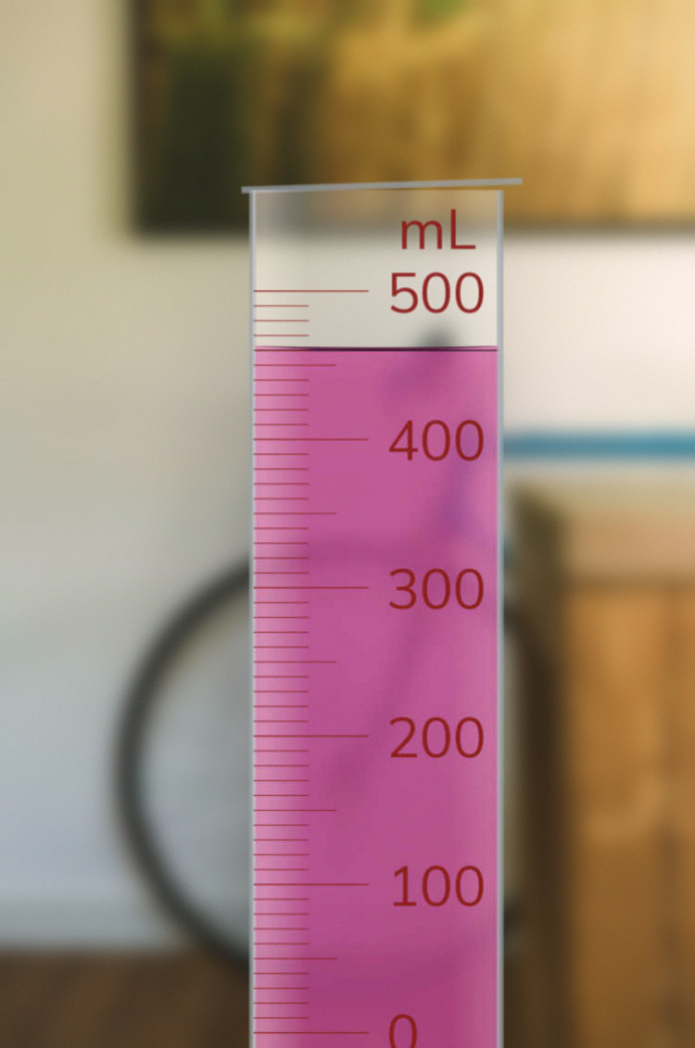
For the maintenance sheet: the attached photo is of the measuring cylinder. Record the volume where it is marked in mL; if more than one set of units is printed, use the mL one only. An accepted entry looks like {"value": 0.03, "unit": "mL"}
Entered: {"value": 460, "unit": "mL"}
